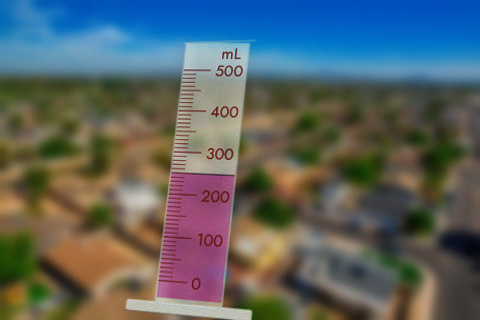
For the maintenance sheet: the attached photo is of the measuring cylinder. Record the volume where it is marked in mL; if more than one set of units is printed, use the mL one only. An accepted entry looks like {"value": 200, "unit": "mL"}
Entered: {"value": 250, "unit": "mL"}
